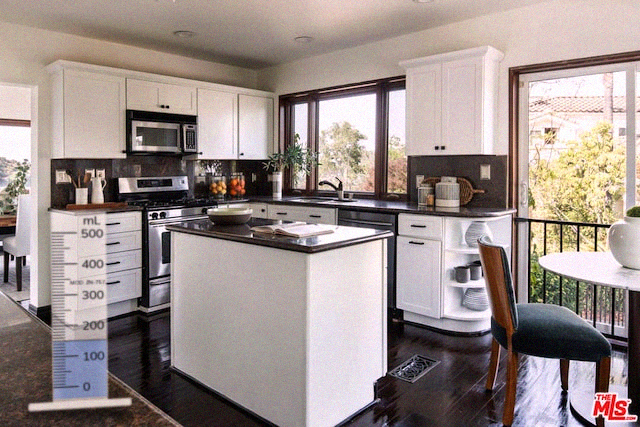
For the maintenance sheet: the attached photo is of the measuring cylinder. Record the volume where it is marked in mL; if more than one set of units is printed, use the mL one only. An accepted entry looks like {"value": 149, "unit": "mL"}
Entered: {"value": 150, "unit": "mL"}
